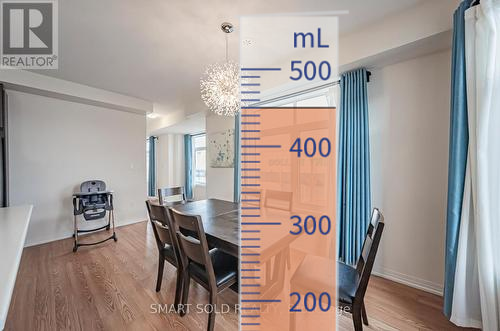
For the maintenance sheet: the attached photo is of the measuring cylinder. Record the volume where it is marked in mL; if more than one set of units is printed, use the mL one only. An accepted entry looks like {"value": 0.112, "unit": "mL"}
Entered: {"value": 450, "unit": "mL"}
